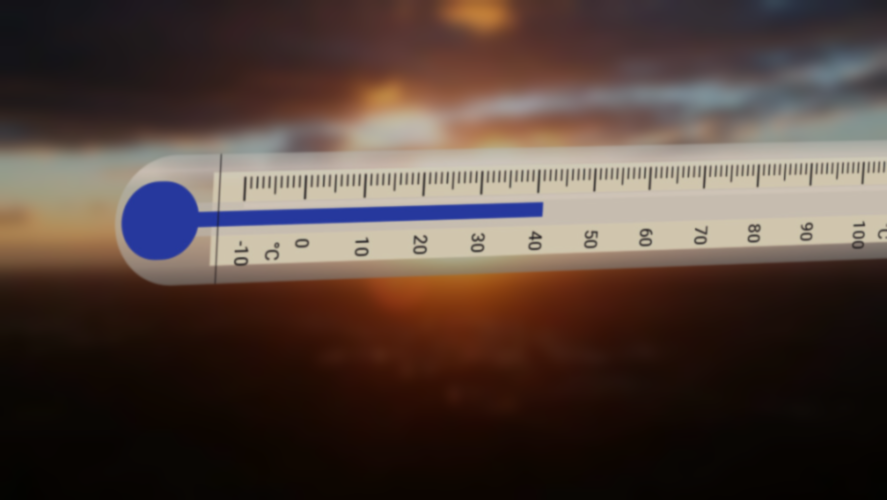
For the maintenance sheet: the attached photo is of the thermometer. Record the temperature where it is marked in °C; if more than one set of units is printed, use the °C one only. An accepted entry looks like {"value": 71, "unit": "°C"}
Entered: {"value": 41, "unit": "°C"}
